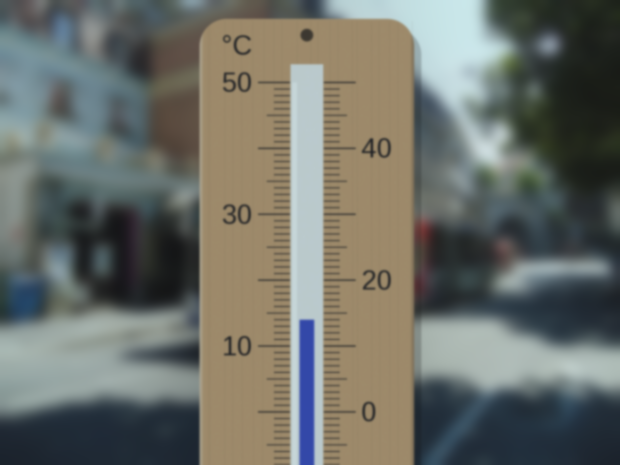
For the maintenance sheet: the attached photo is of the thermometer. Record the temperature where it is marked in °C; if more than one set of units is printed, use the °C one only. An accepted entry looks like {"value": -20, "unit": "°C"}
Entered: {"value": 14, "unit": "°C"}
